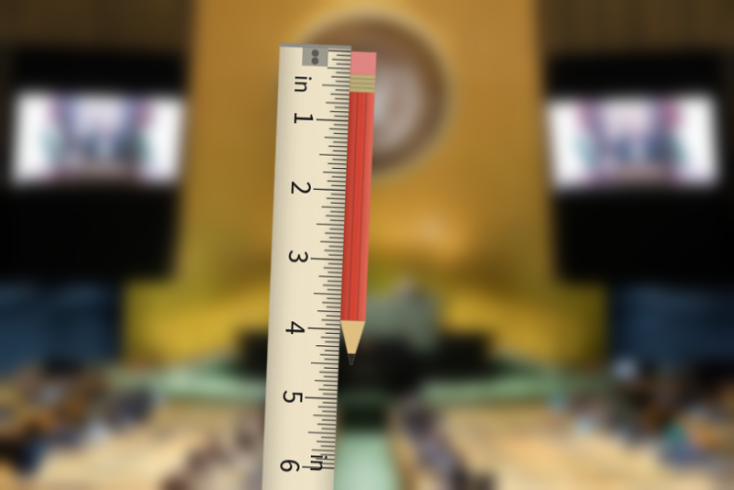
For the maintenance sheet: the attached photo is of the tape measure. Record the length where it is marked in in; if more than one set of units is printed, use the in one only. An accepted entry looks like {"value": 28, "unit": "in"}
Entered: {"value": 4.5, "unit": "in"}
